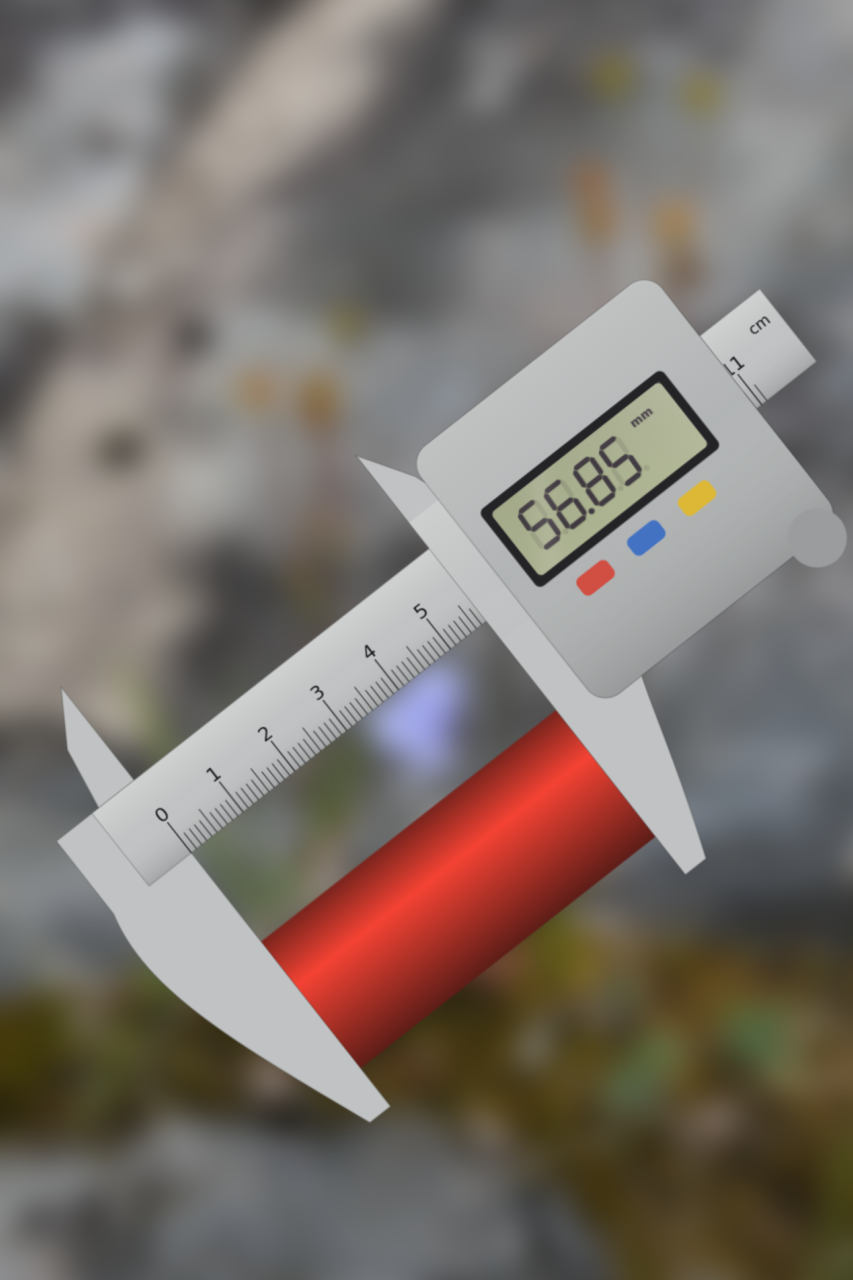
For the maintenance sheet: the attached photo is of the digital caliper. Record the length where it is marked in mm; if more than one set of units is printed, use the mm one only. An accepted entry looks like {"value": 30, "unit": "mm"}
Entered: {"value": 56.85, "unit": "mm"}
